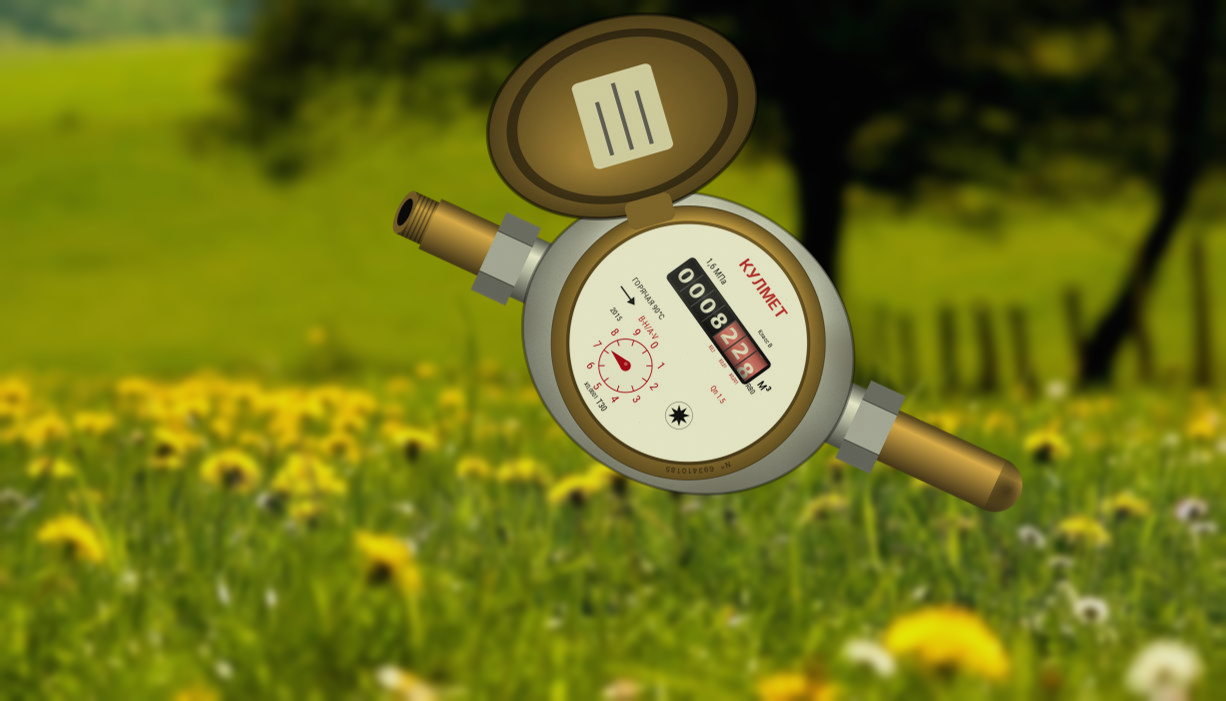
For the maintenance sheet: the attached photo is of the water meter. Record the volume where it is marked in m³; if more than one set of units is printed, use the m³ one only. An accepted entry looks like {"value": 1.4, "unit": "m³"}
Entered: {"value": 8.2277, "unit": "m³"}
